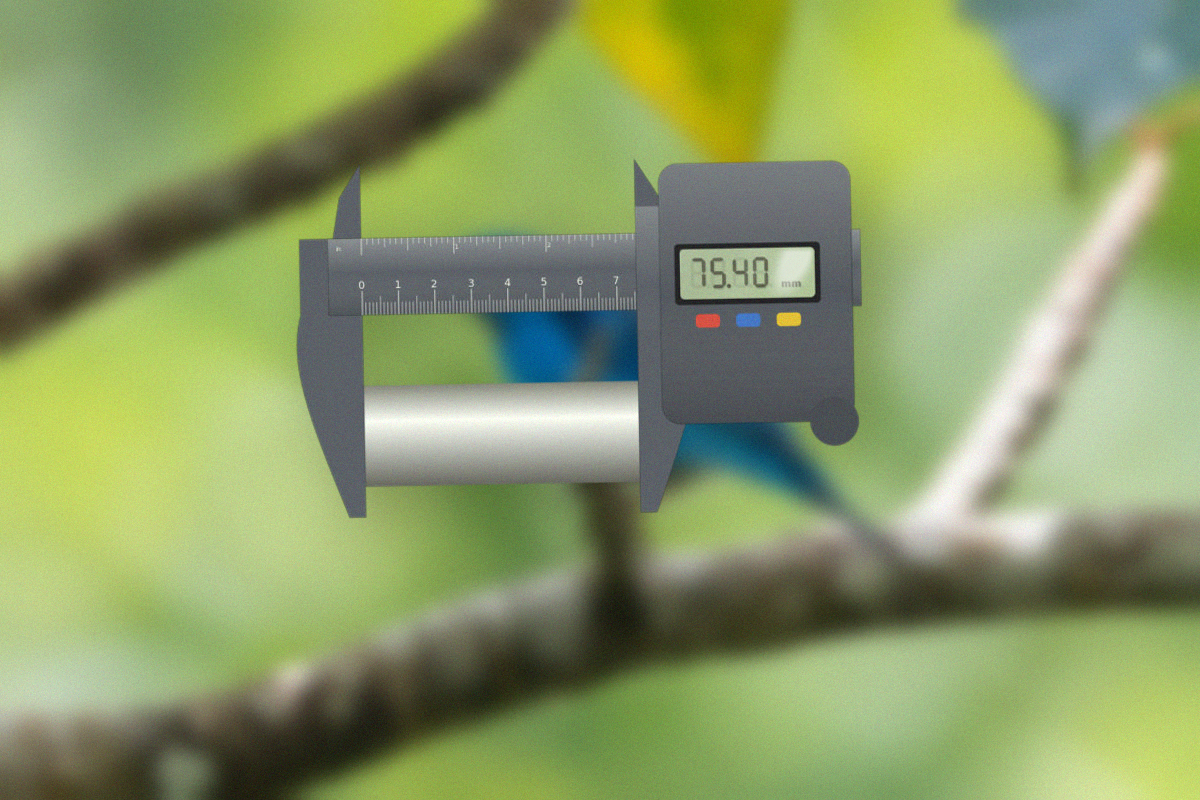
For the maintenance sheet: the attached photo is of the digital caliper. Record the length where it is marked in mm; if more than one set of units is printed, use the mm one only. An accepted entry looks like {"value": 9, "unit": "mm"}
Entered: {"value": 75.40, "unit": "mm"}
